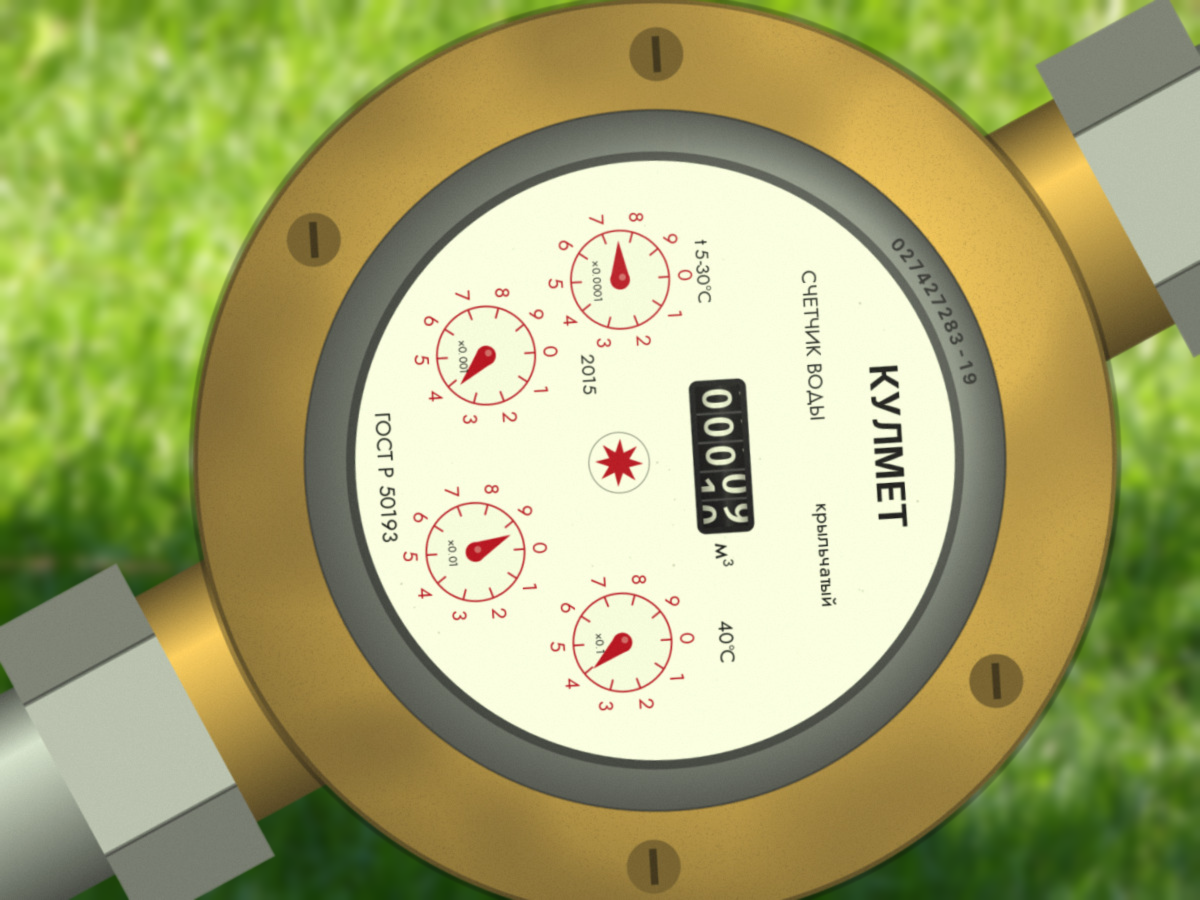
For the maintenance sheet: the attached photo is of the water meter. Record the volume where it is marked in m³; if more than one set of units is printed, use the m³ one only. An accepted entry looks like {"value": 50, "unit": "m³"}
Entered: {"value": 9.3937, "unit": "m³"}
